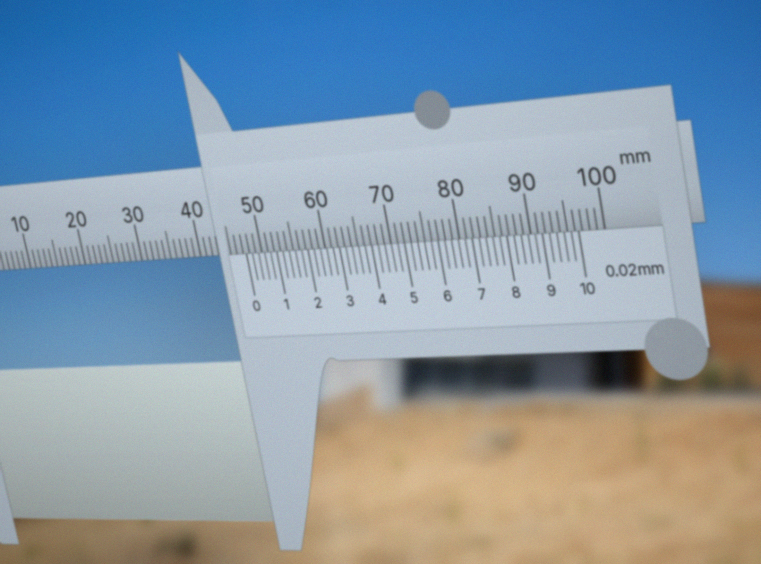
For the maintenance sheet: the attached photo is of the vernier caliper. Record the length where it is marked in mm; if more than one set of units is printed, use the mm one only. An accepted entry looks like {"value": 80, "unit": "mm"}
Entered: {"value": 47.5, "unit": "mm"}
